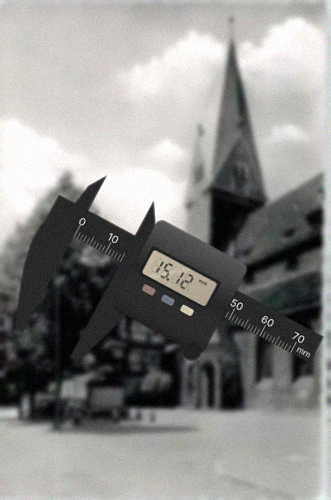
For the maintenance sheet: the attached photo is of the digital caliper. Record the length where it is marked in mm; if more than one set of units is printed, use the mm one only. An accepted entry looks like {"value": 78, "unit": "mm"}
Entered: {"value": 15.12, "unit": "mm"}
